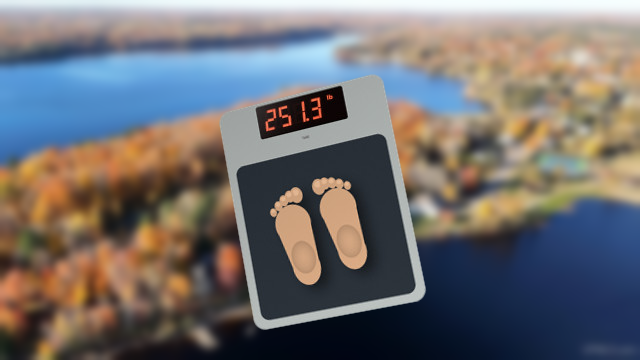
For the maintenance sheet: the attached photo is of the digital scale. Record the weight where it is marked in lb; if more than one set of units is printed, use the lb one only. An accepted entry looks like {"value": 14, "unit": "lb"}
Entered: {"value": 251.3, "unit": "lb"}
